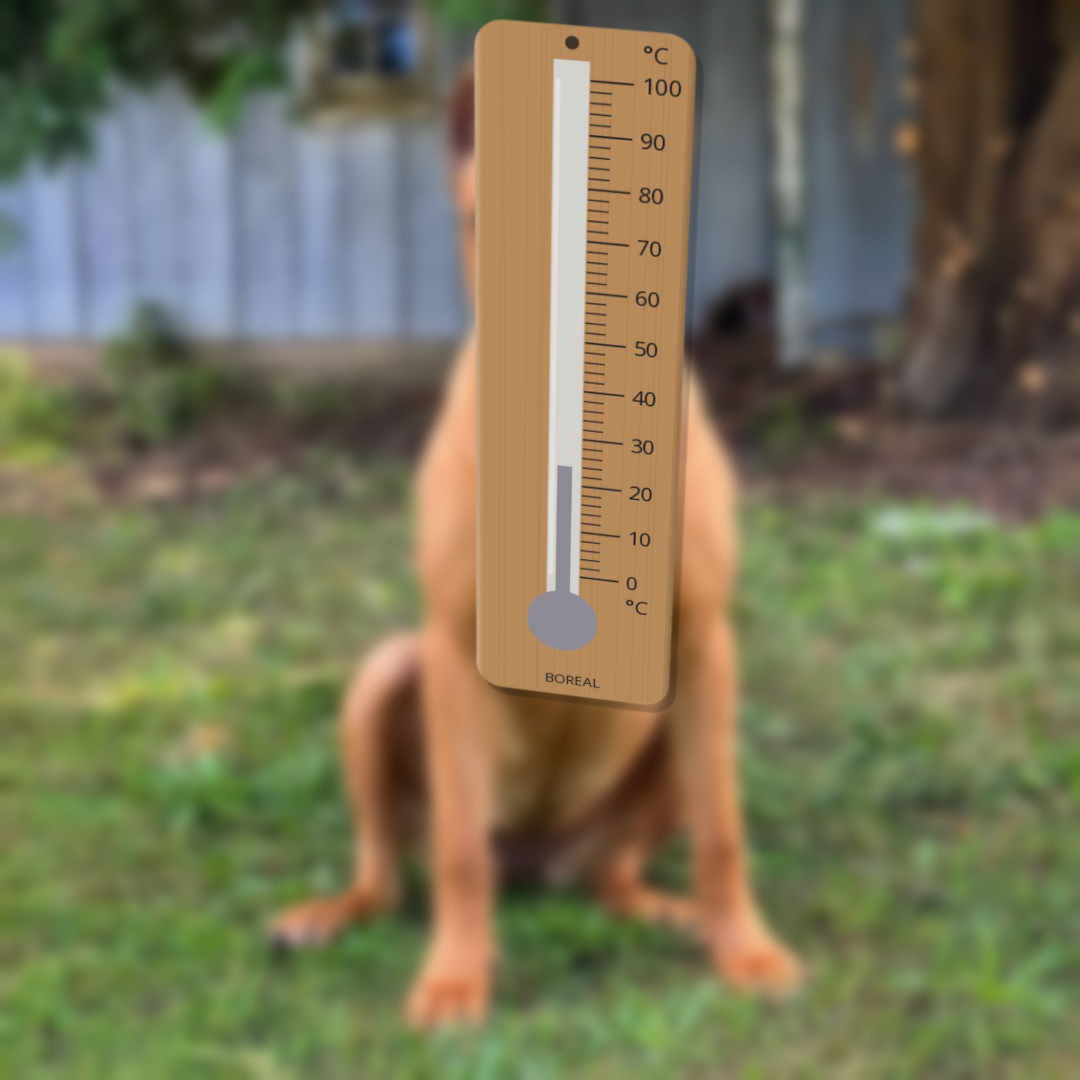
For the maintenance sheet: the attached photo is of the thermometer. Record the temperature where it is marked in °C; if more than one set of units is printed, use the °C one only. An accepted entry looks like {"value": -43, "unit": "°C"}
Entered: {"value": 24, "unit": "°C"}
